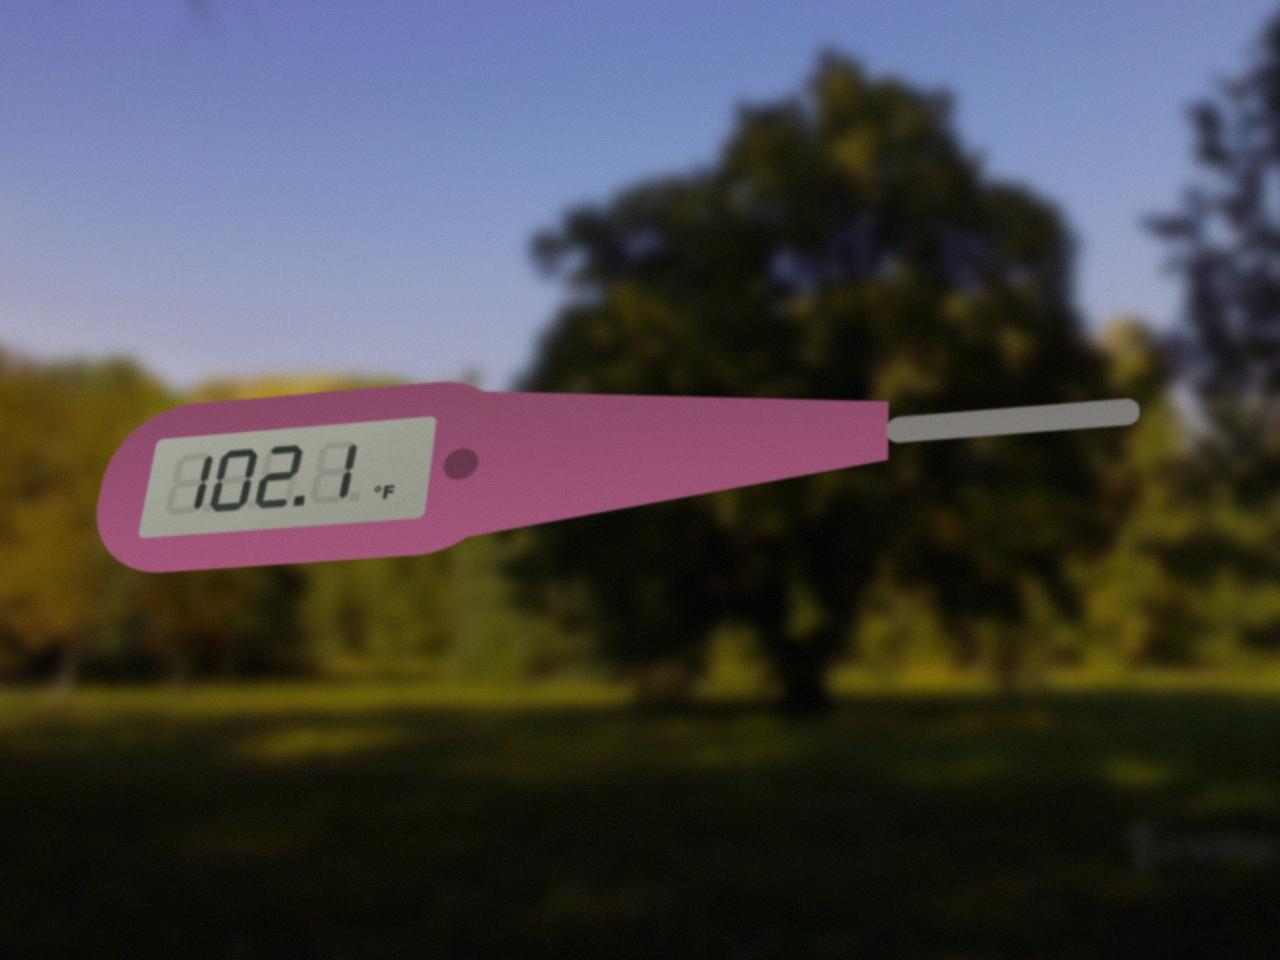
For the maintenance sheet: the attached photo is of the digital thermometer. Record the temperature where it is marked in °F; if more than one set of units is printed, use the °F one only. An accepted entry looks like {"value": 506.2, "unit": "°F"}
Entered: {"value": 102.1, "unit": "°F"}
